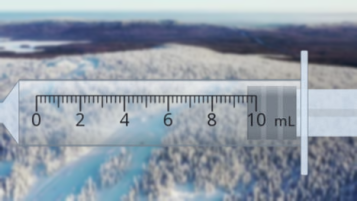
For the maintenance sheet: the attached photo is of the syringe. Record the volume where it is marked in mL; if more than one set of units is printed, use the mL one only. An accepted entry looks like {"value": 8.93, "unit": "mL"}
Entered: {"value": 9.6, "unit": "mL"}
